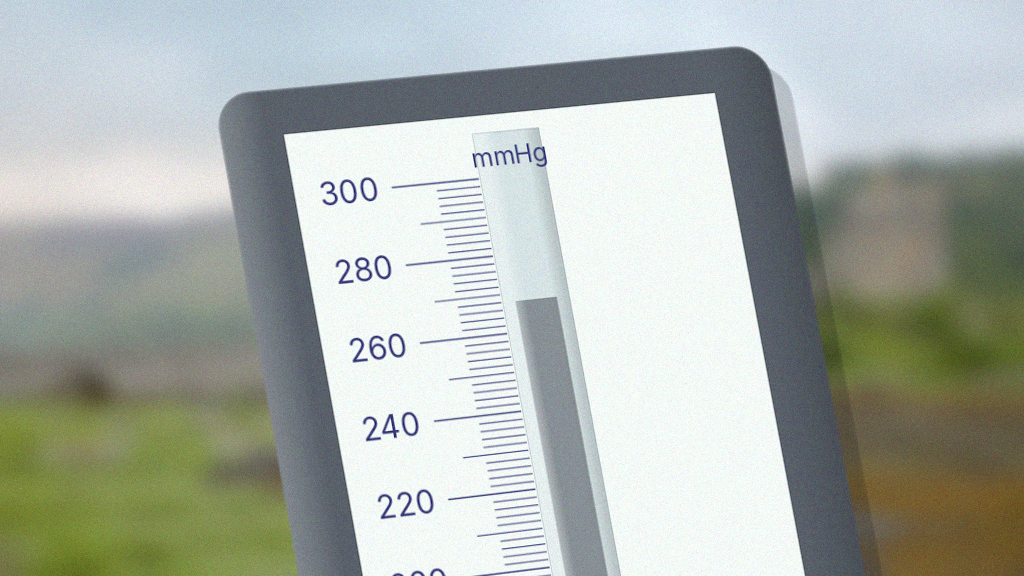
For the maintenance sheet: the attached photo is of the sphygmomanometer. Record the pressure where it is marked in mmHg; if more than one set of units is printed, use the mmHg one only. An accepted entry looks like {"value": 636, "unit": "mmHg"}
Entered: {"value": 268, "unit": "mmHg"}
